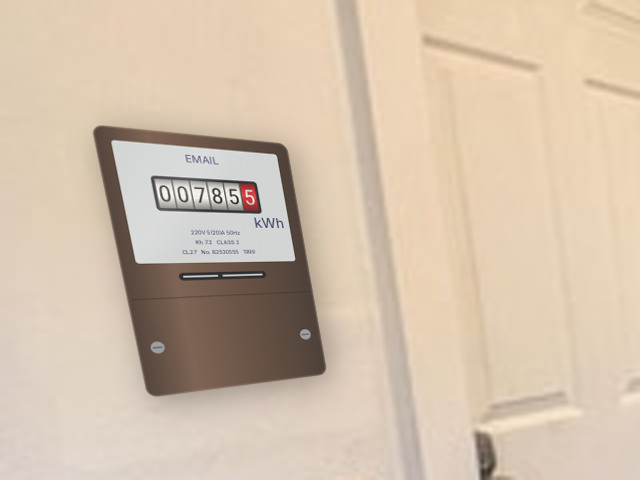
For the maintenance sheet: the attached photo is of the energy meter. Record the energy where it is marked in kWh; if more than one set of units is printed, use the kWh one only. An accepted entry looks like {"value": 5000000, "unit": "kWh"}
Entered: {"value": 785.5, "unit": "kWh"}
